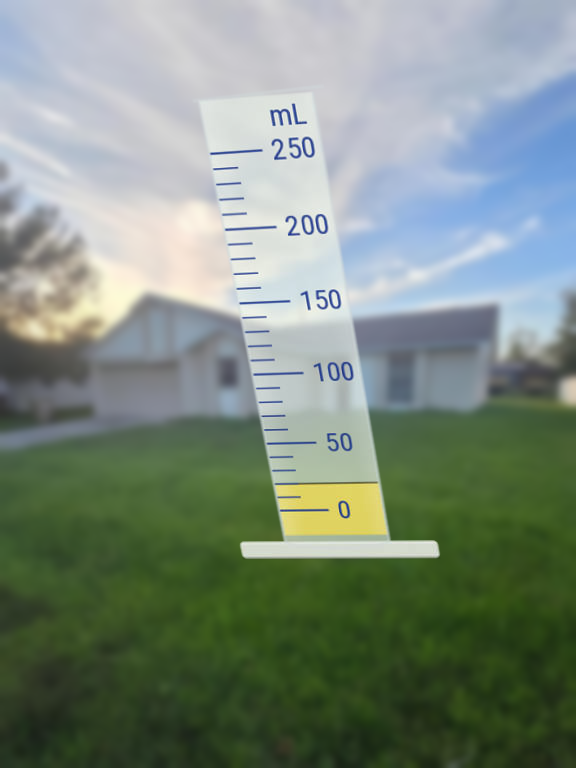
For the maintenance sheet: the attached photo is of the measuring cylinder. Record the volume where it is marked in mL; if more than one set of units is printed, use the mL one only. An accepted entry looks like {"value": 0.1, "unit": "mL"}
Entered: {"value": 20, "unit": "mL"}
